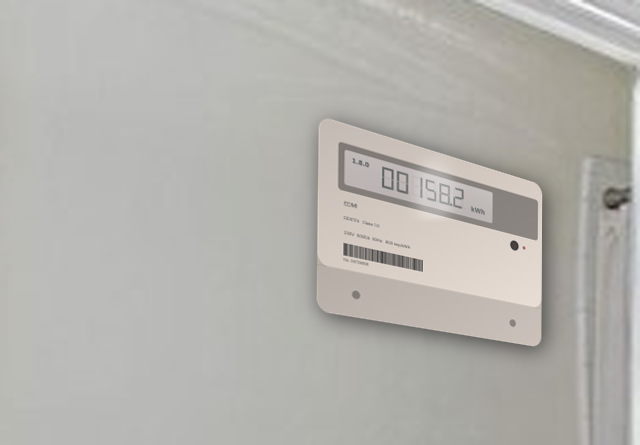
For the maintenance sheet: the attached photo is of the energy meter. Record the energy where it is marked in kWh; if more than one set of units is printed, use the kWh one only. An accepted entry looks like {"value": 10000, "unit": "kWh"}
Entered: {"value": 158.2, "unit": "kWh"}
